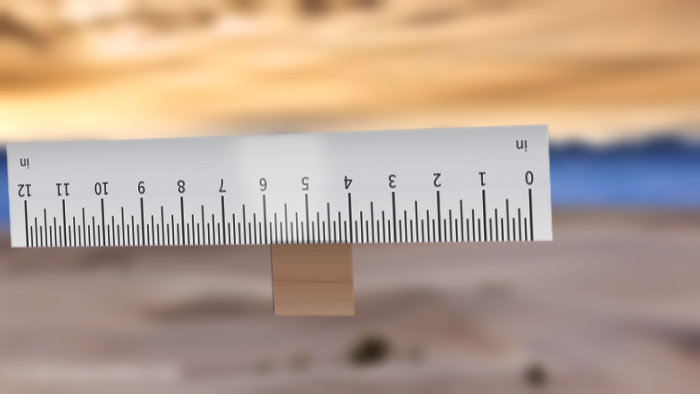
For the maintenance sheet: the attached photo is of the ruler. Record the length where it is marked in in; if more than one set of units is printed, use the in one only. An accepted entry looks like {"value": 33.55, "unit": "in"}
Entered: {"value": 1.875, "unit": "in"}
